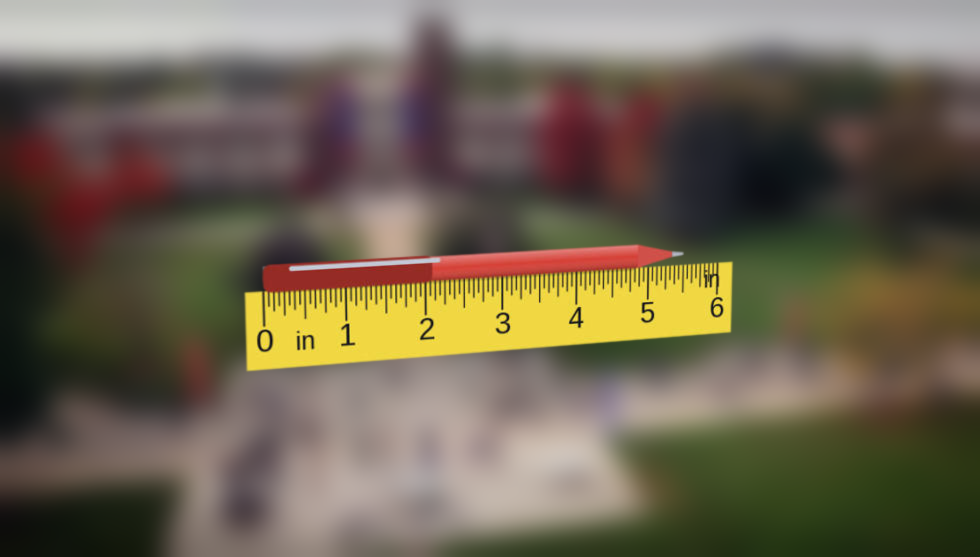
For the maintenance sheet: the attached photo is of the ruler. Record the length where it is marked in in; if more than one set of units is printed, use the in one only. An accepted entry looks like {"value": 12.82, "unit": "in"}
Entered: {"value": 5.5, "unit": "in"}
